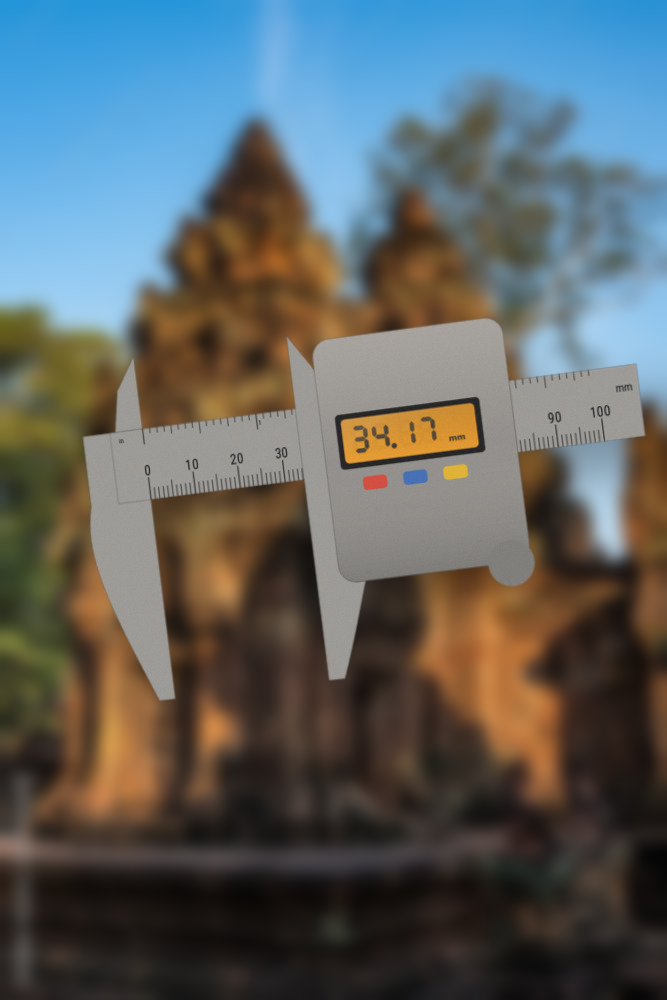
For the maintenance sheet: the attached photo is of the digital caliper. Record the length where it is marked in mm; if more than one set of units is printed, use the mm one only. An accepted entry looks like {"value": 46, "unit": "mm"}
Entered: {"value": 34.17, "unit": "mm"}
